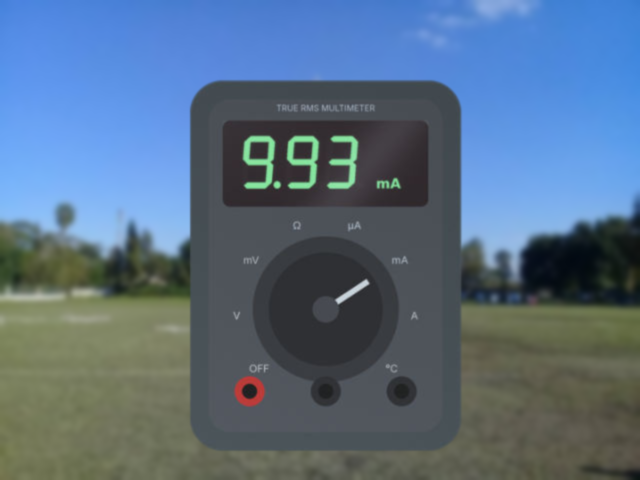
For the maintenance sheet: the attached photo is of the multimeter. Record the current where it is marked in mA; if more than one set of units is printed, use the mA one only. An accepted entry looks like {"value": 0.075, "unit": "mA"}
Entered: {"value": 9.93, "unit": "mA"}
